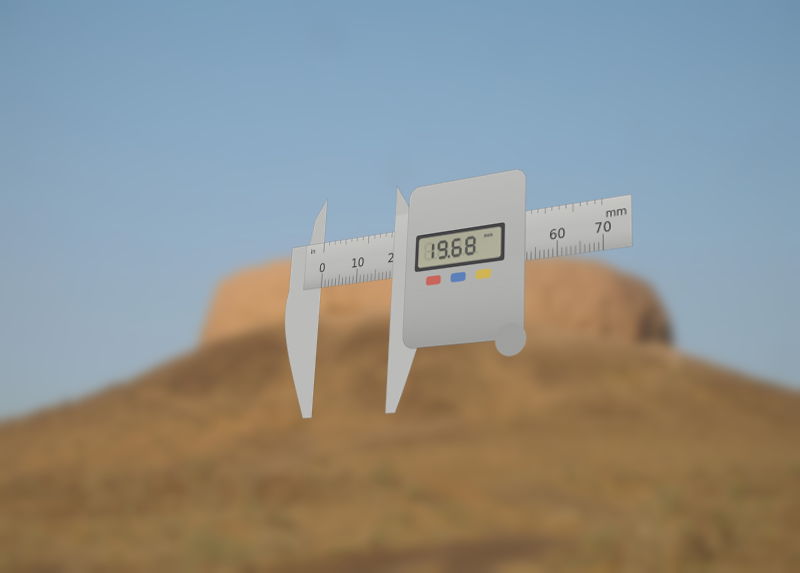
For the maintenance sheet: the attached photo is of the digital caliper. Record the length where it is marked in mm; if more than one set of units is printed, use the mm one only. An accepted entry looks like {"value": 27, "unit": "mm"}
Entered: {"value": 19.68, "unit": "mm"}
